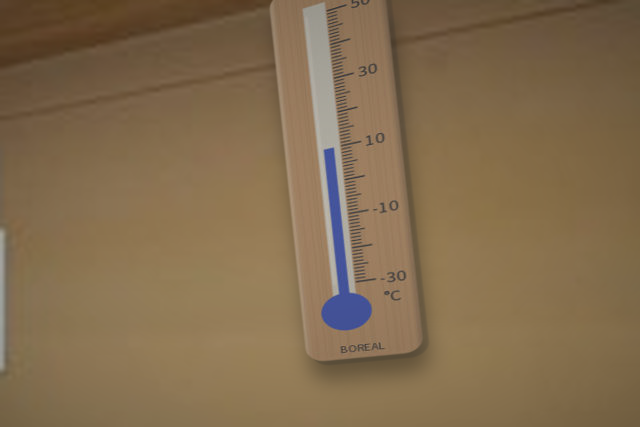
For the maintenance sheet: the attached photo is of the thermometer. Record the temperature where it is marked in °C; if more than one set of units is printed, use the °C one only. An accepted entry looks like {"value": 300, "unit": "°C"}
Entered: {"value": 10, "unit": "°C"}
